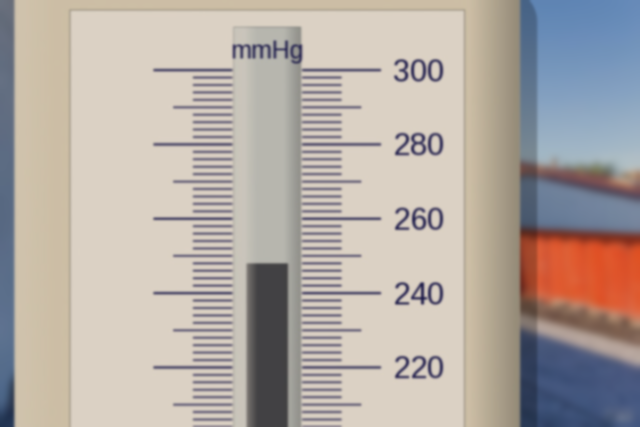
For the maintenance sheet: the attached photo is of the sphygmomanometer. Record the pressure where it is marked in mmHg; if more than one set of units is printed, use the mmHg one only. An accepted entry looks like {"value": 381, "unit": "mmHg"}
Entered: {"value": 248, "unit": "mmHg"}
